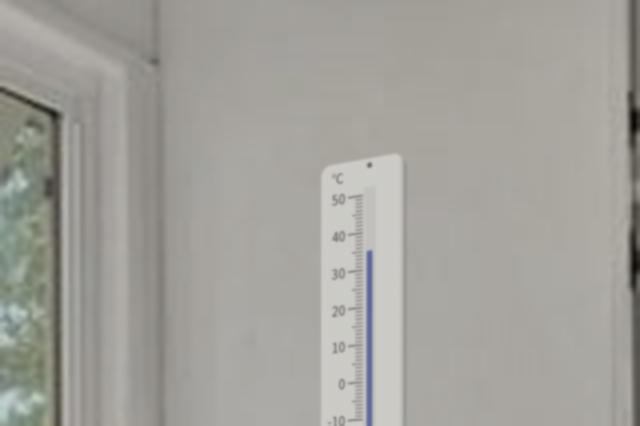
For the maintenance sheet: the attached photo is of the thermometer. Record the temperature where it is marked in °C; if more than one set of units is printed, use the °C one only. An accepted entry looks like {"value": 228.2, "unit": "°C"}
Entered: {"value": 35, "unit": "°C"}
